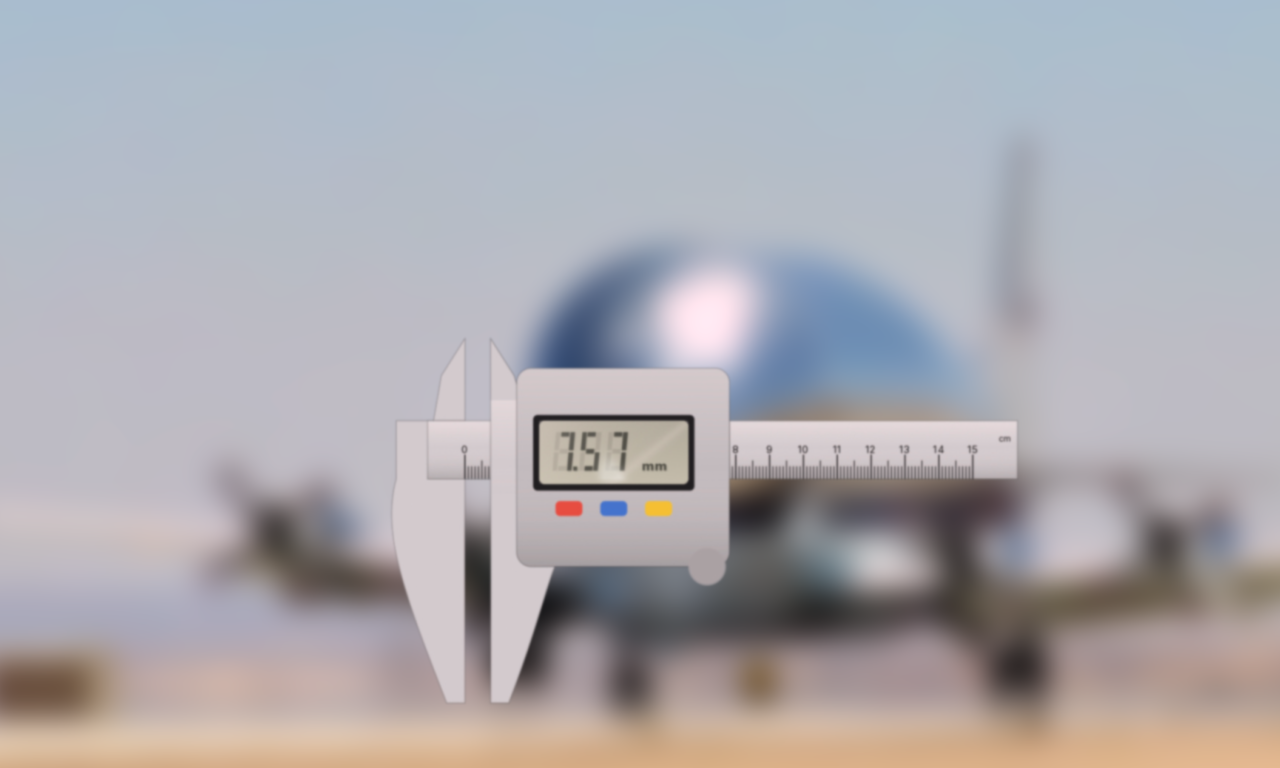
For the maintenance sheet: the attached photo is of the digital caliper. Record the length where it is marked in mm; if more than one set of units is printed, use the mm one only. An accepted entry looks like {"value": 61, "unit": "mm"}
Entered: {"value": 7.57, "unit": "mm"}
